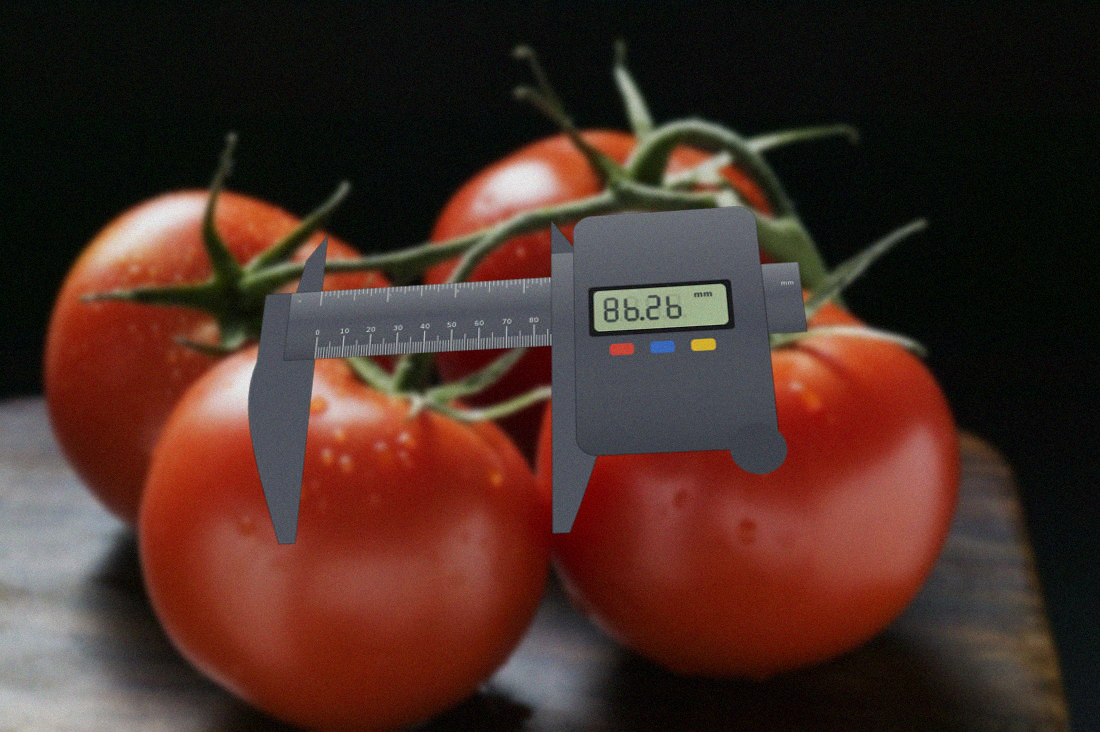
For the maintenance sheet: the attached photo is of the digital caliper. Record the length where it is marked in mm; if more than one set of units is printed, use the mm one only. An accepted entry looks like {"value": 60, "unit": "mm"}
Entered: {"value": 86.26, "unit": "mm"}
